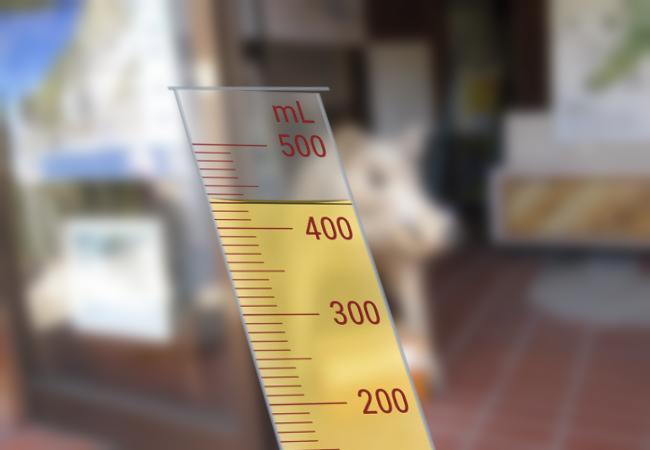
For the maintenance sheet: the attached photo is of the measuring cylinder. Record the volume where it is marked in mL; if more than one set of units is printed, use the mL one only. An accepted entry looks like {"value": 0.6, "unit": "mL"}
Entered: {"value": 430, "unit": "mL"}
